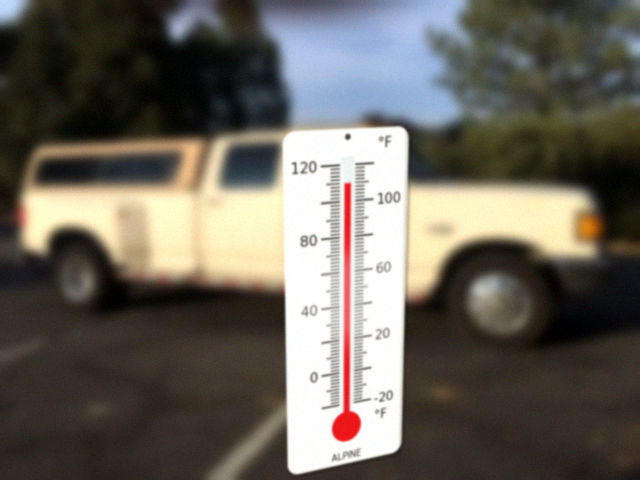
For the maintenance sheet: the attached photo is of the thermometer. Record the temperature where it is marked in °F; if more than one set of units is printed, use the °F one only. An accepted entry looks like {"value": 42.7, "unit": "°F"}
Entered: {"value": 110, "unit": "°F"}
